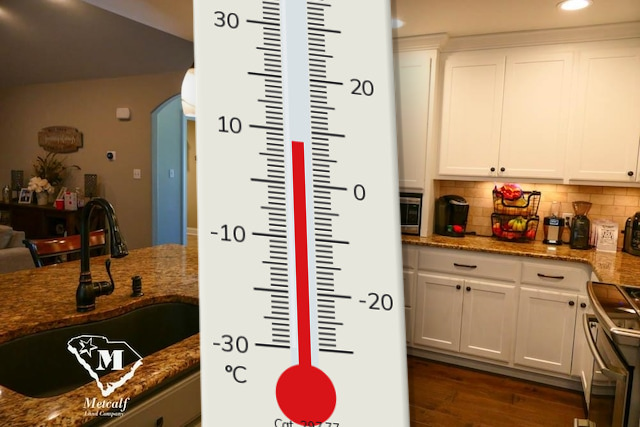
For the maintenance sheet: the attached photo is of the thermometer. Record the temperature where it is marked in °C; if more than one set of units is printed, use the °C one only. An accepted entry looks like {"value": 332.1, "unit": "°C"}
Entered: {"value": 8, "unit": "°C"}
